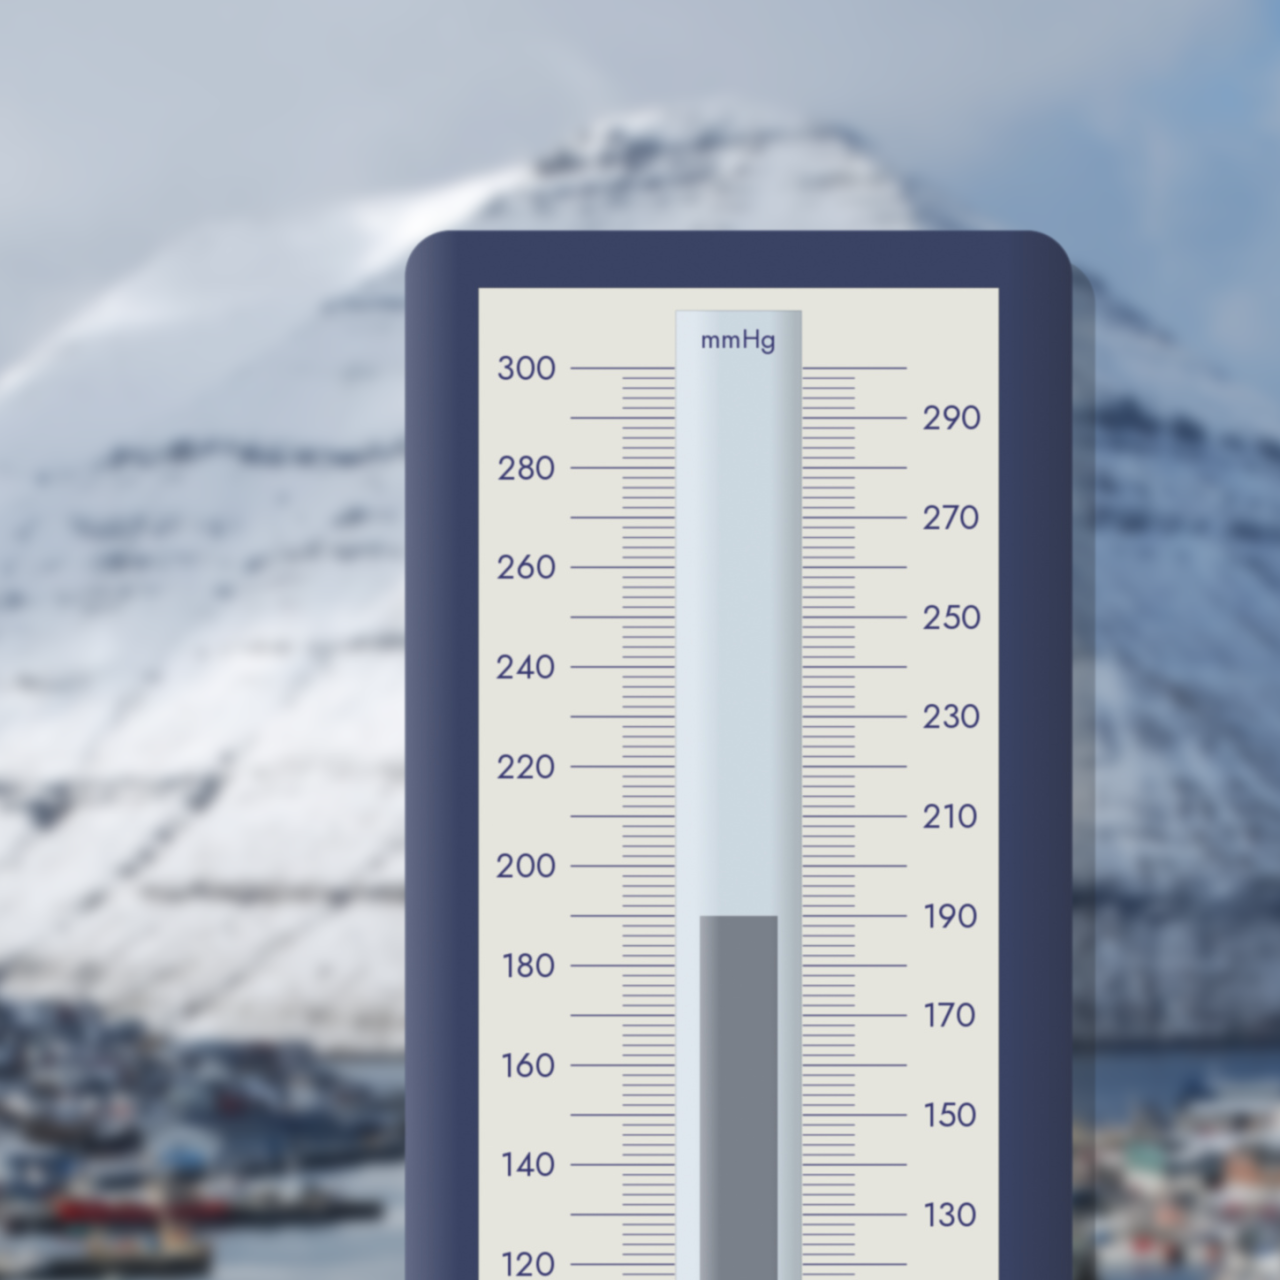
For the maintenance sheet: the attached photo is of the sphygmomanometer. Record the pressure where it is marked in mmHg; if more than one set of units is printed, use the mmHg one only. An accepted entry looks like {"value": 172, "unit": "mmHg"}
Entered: {"value": 190, "unit": "mmHg"}
